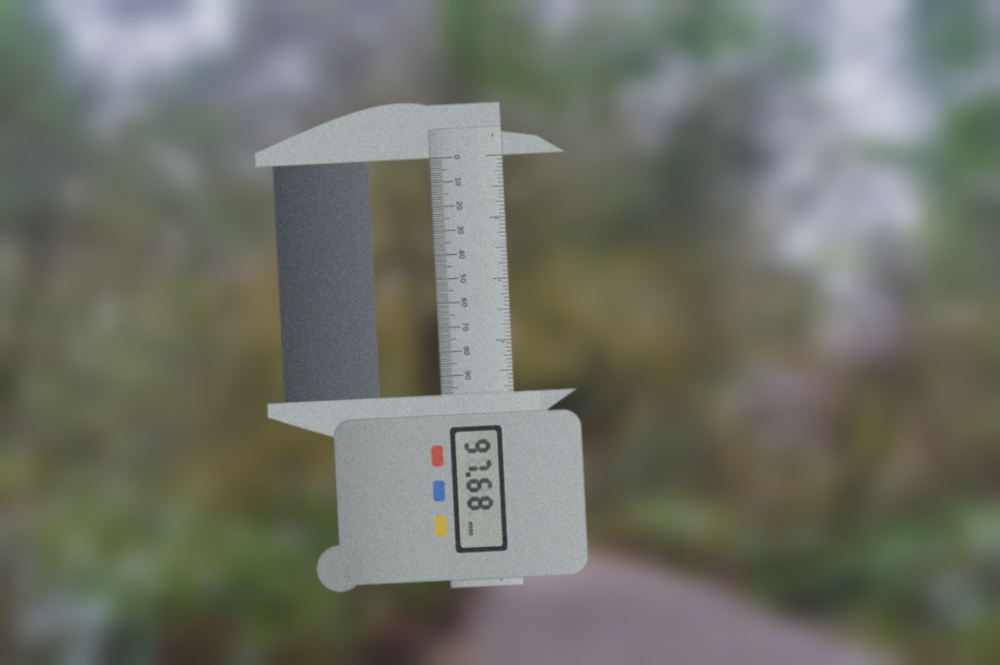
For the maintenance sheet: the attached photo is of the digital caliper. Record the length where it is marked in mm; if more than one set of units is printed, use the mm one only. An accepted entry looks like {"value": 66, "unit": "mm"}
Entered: {"value": 97.68, "unit": "mm"}
